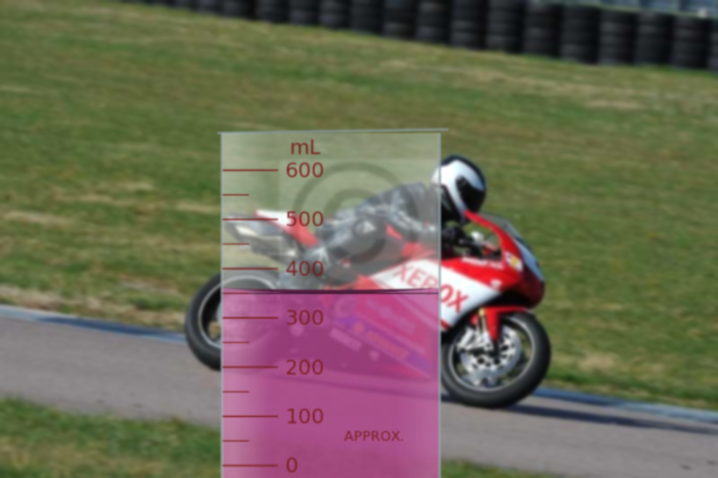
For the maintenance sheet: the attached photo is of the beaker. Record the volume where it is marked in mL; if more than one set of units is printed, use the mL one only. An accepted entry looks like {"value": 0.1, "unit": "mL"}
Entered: {"value": 350, "unit": "mL"}
